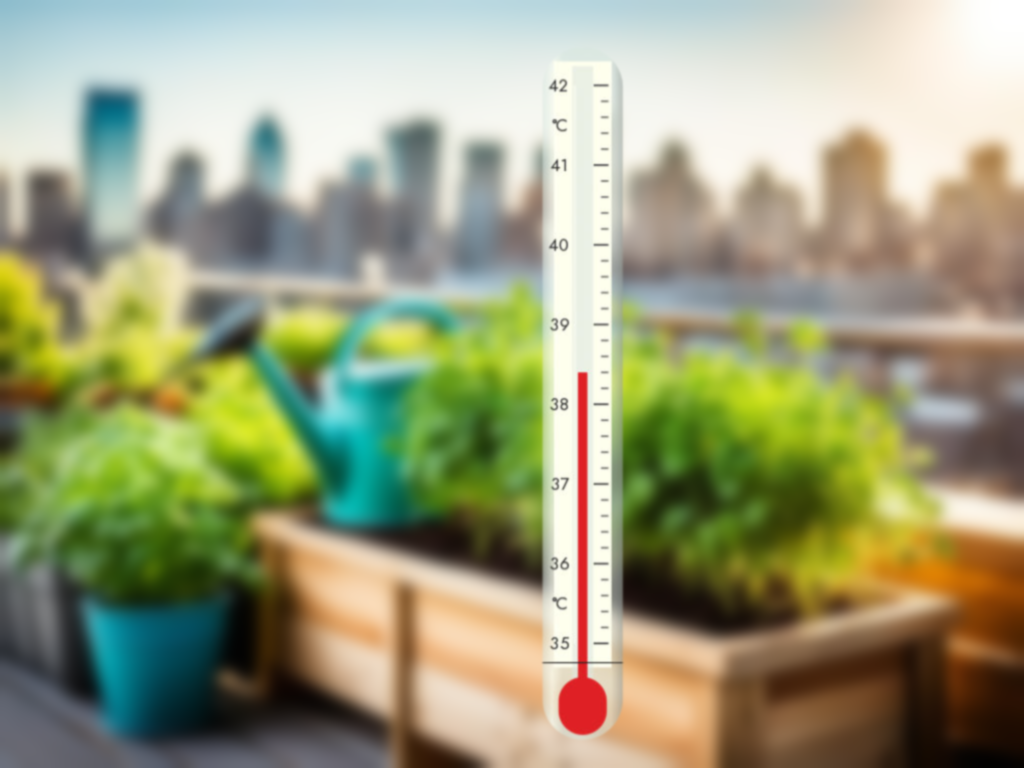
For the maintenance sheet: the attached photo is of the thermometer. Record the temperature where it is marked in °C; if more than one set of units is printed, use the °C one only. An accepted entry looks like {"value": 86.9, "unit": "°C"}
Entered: {"value": 38.4, "unit": "°C"}
